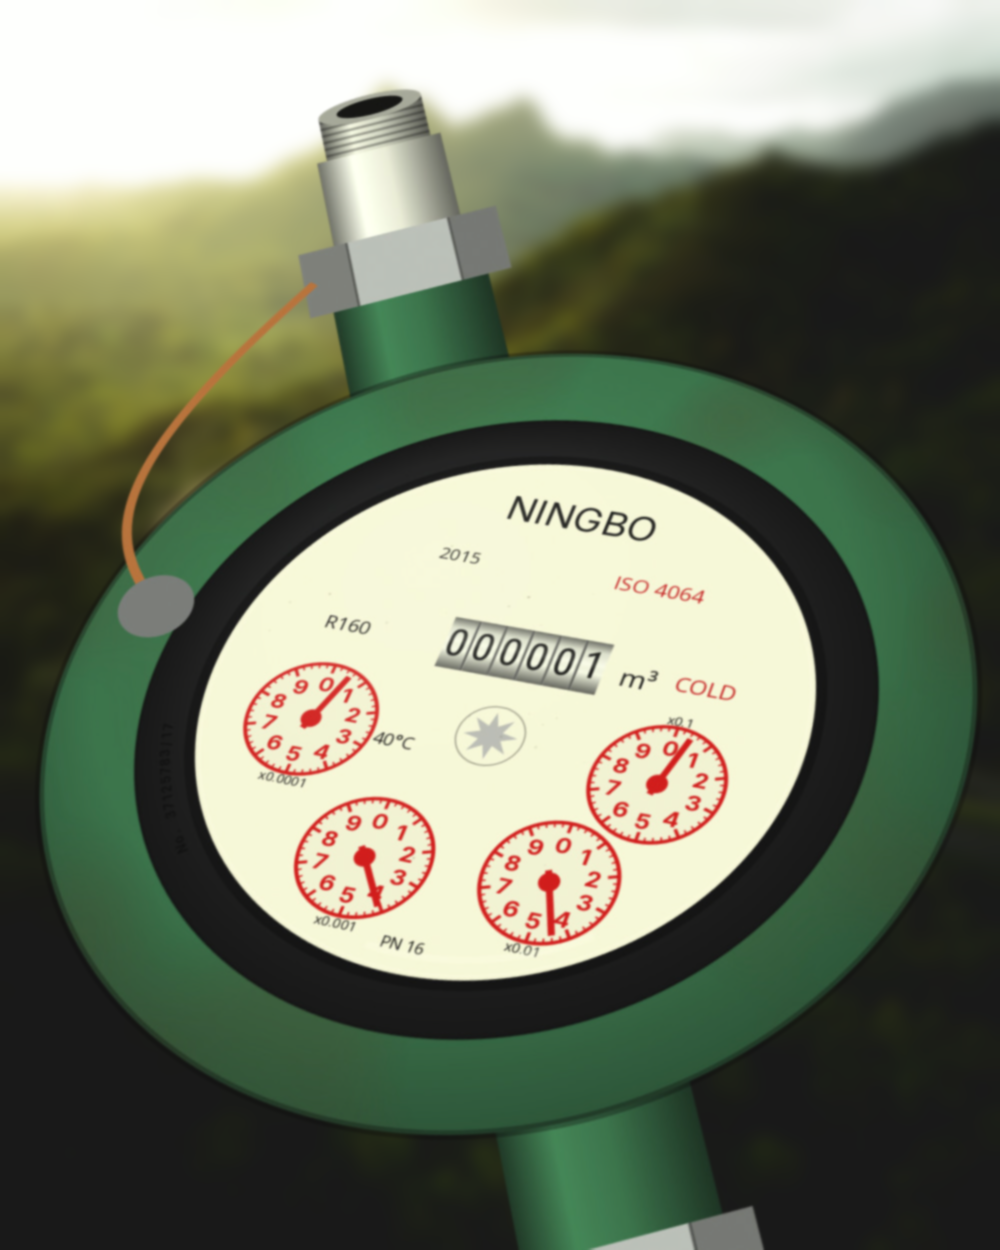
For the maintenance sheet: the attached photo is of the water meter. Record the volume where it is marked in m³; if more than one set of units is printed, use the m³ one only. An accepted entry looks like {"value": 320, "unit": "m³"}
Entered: {"value": 1.0440, "unit": "m³"}
